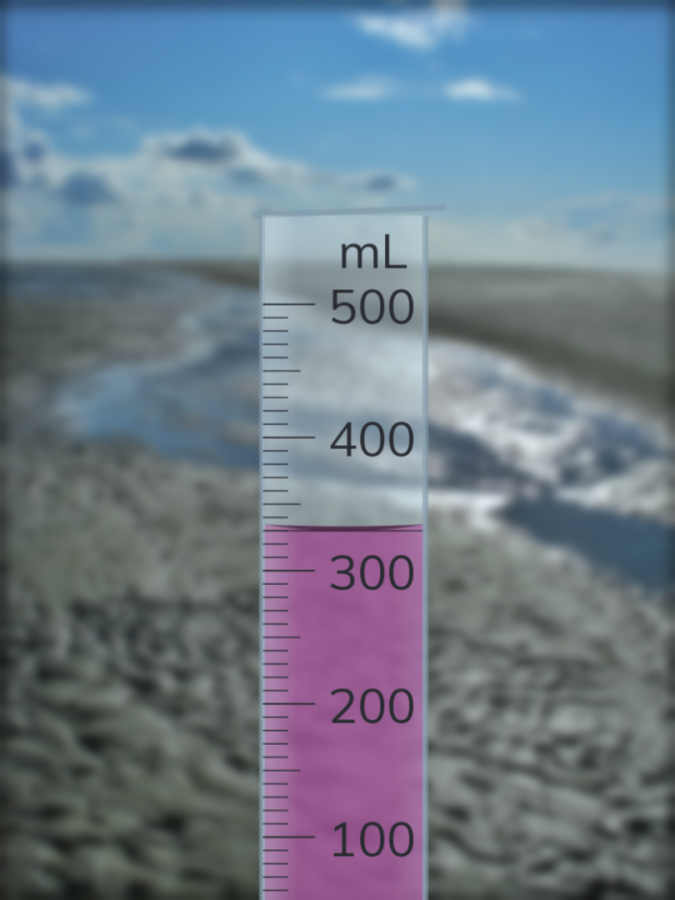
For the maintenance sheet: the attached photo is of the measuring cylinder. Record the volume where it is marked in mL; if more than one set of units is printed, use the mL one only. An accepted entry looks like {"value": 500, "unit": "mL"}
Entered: {"value": 330, "unit": "mL"}
